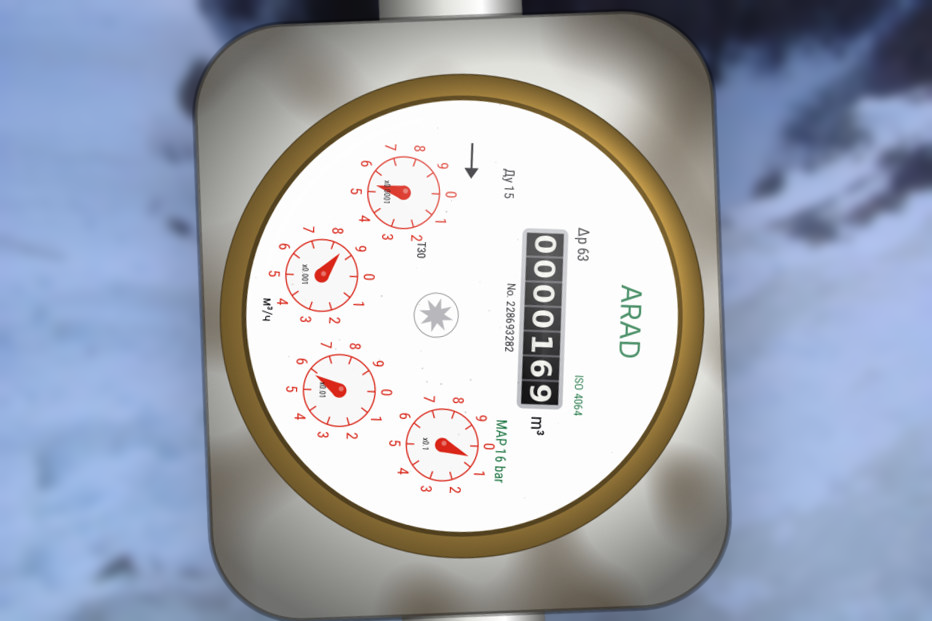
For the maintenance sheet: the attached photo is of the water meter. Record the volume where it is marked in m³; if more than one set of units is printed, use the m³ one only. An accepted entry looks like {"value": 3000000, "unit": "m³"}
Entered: {"value": 169.0585, "unit": "m³"}
